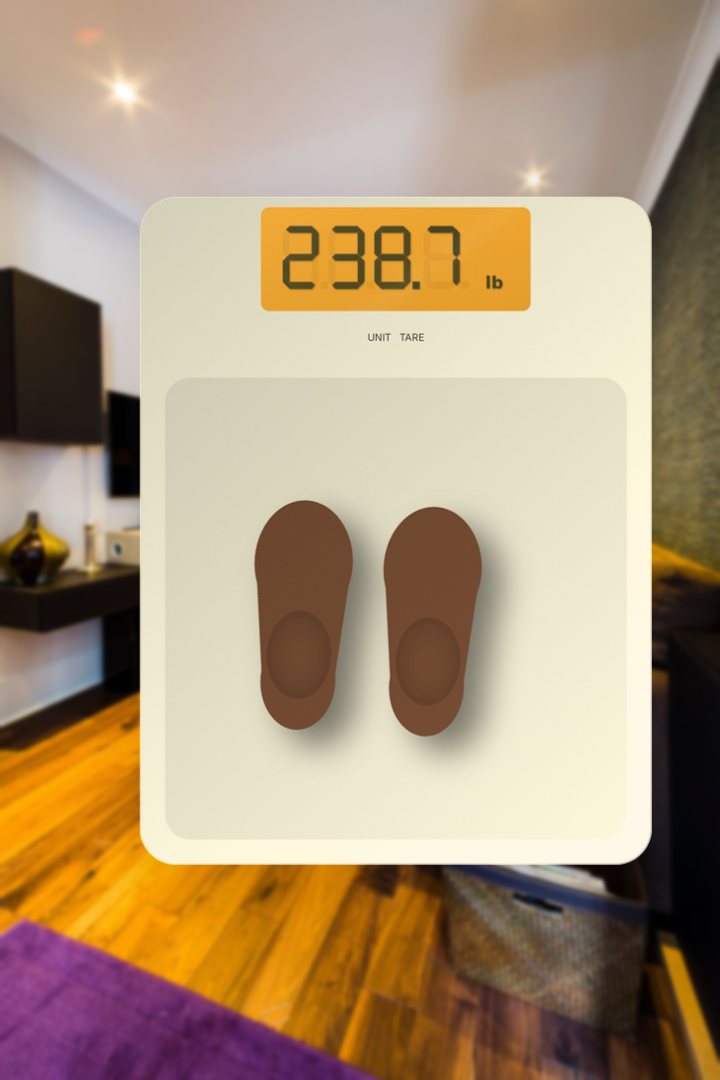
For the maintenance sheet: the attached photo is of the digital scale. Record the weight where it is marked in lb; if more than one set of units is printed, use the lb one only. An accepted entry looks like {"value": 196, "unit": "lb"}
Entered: {"value": 238.7, "unit": "lb"}
